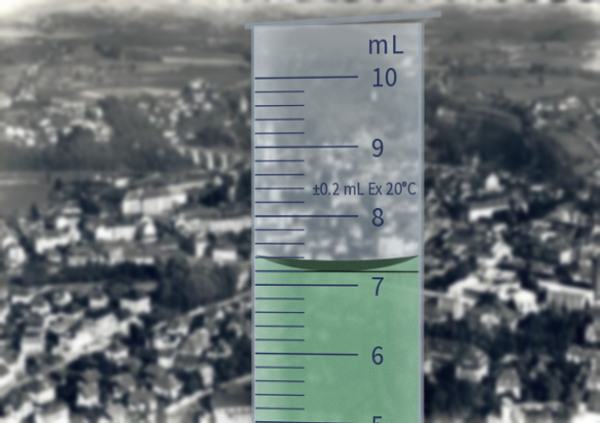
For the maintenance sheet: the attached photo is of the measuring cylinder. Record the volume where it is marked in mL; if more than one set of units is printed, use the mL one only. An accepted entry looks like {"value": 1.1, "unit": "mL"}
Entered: {"value": 7.2, "unit": "mL"}
